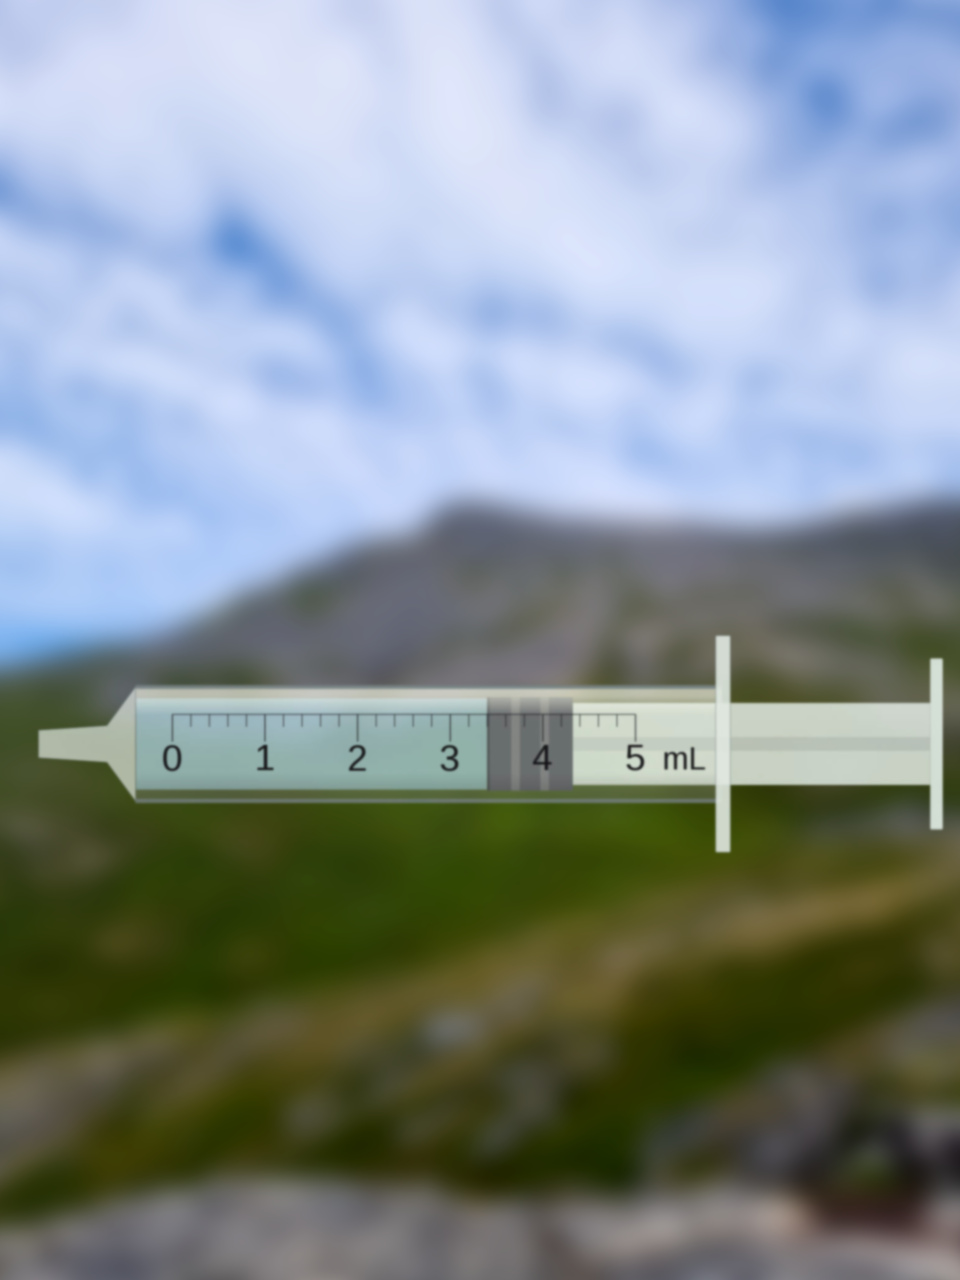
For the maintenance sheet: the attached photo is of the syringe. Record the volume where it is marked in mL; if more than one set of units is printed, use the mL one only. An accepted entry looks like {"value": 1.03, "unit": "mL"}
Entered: {"value": 3.4, "unit": "mL"}
